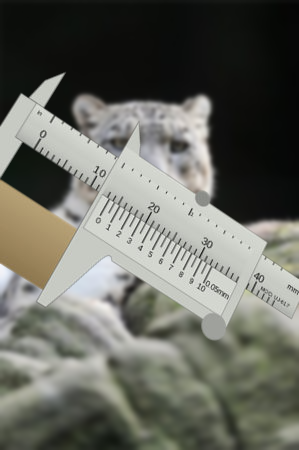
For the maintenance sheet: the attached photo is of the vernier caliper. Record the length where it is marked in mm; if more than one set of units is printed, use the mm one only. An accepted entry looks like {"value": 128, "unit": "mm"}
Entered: {"value": 13.4, "unit": "mm"}
